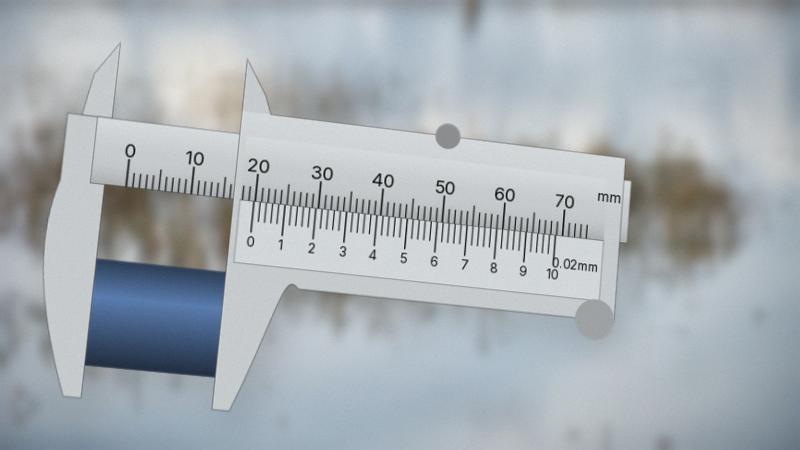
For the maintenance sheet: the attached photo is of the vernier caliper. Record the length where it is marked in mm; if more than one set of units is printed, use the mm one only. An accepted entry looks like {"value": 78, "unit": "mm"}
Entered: {"value": 19.8, "unit": "mm"}
